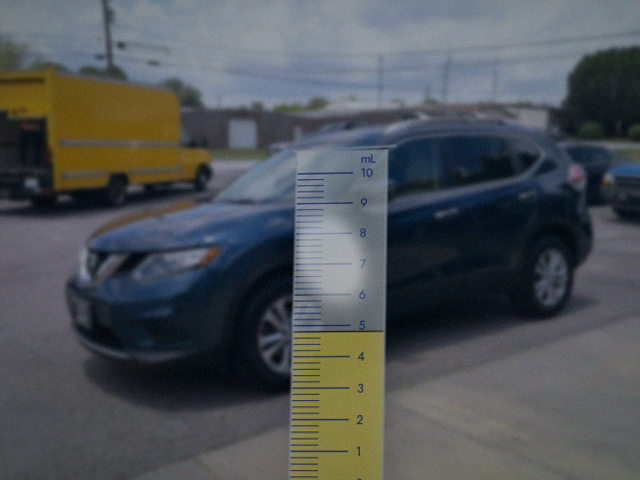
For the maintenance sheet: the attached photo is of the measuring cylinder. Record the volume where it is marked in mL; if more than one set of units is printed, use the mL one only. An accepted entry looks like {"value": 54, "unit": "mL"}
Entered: {"value": 4.8, "unit": "mL"}
